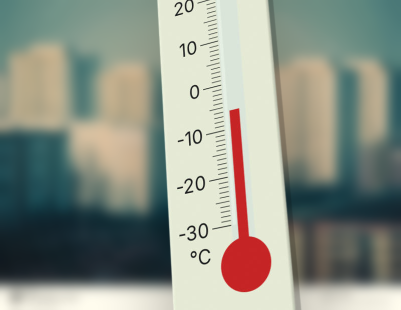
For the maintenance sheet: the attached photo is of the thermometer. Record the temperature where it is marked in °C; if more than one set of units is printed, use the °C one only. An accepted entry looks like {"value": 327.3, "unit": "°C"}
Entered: {"value": -6, "unit": "°C"}
